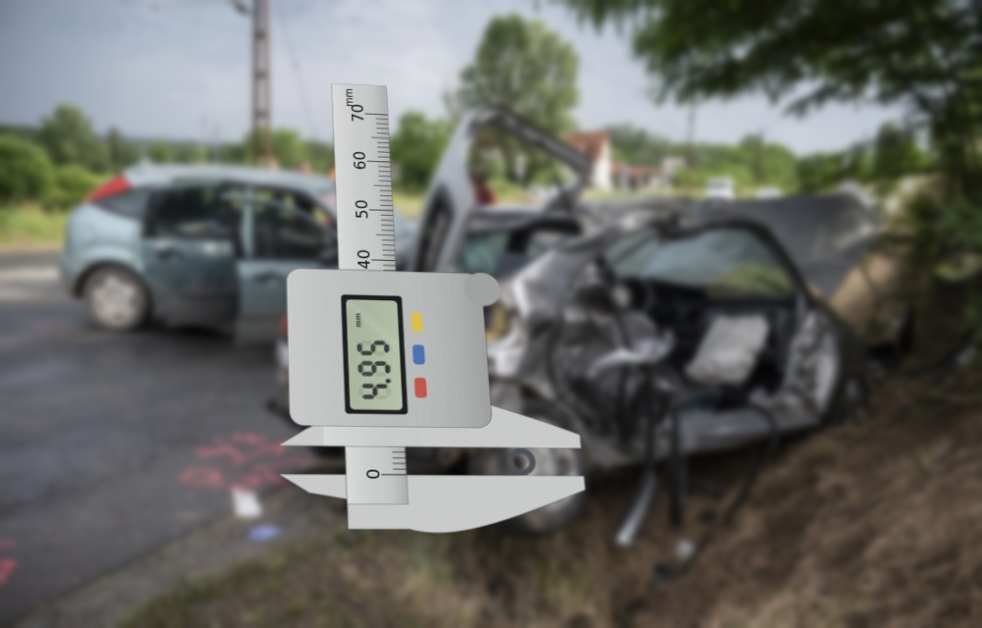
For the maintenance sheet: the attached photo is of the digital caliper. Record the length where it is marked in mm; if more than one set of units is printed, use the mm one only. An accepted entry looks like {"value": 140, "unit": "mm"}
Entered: {"value": 4.95, "unit": "mm"}
